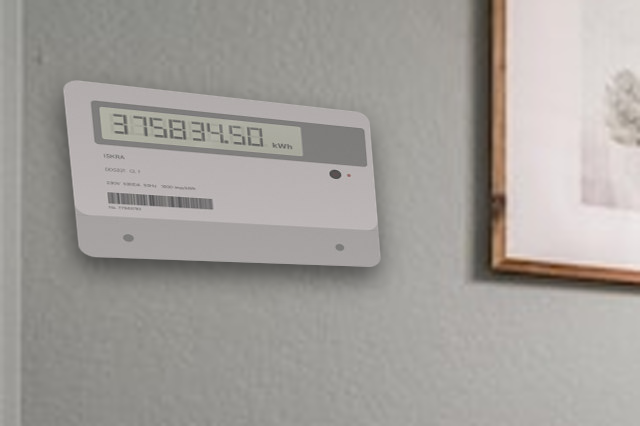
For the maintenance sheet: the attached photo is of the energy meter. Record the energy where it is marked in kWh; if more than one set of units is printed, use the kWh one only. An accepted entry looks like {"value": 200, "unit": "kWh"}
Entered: {"value": 375834.50, "unit": "kWh"}
